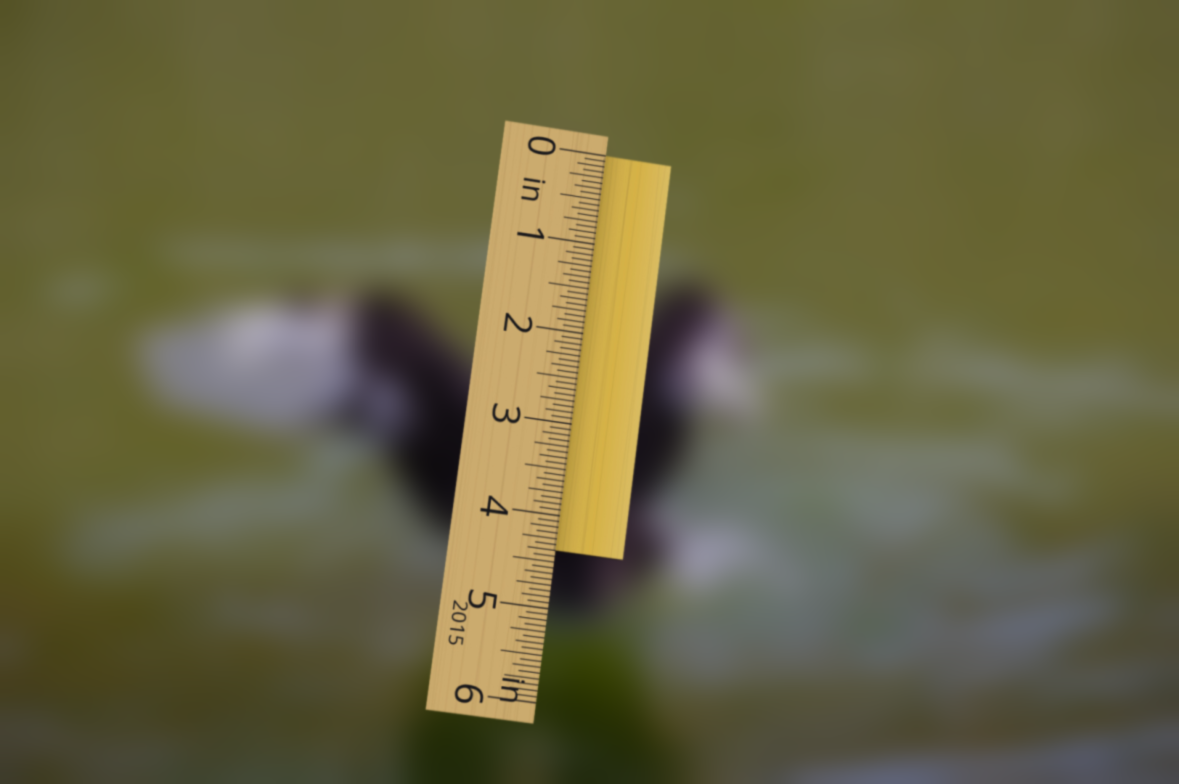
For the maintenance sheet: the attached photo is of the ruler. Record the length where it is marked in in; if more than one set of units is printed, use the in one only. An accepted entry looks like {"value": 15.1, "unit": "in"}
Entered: {"value": 4.375, "unit": "in"}
